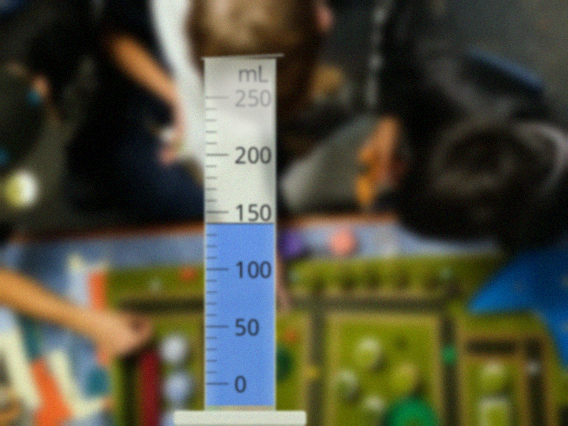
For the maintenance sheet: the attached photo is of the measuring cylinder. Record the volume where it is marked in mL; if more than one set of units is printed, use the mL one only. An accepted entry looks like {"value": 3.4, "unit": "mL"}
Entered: {"value": 140, "unit": "mL"}
